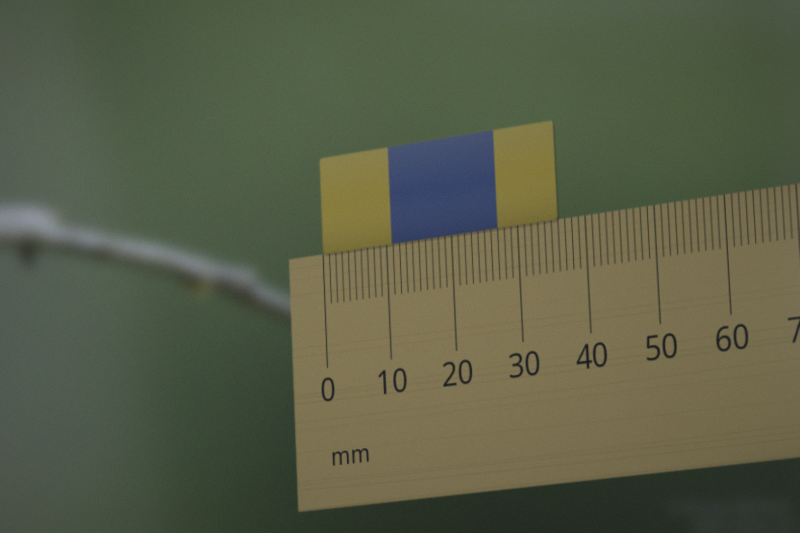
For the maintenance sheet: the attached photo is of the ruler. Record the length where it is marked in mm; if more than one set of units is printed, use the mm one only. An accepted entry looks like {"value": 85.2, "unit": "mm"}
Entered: {"value": 36, "unit": "mm"}
